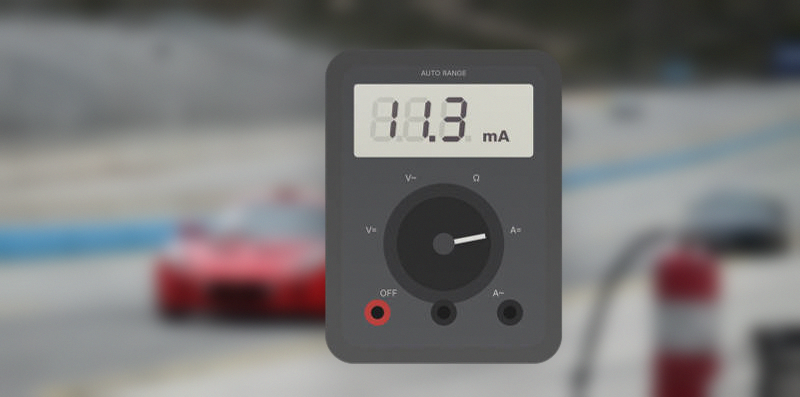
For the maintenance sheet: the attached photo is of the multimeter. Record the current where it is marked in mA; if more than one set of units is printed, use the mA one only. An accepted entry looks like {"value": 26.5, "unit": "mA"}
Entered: {"value": 11.3, "unit": "mA"}
